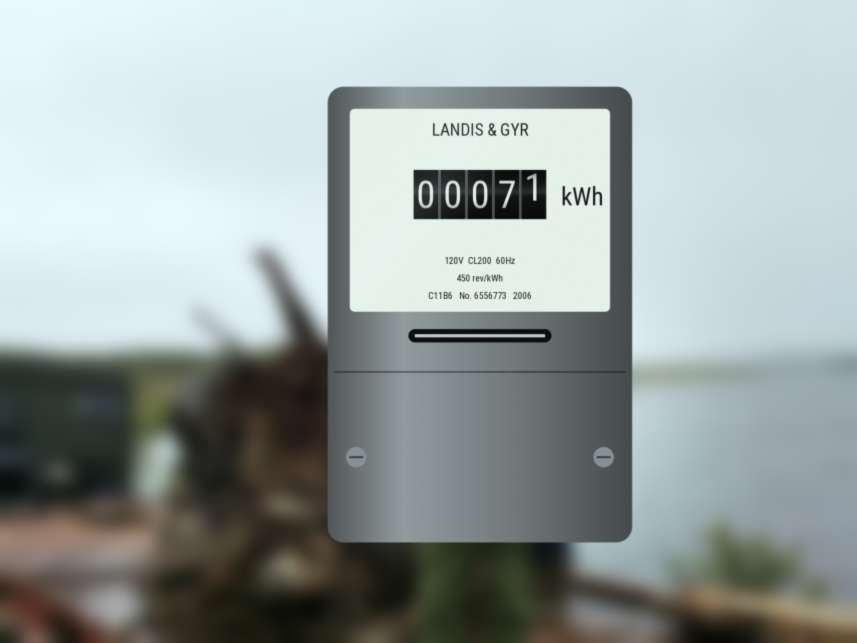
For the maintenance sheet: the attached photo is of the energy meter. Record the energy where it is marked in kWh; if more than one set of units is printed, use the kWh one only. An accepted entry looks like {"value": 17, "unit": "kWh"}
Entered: {"value": 71, "unit": "kWh"}
